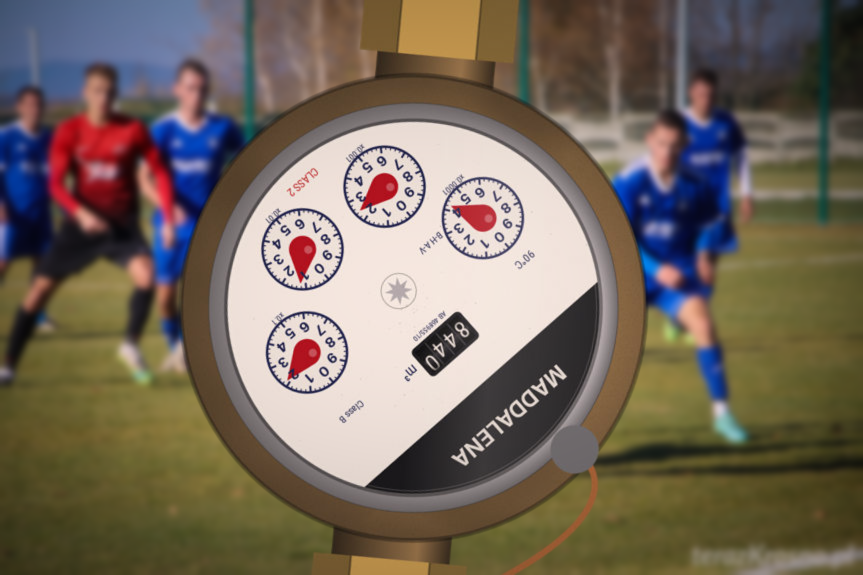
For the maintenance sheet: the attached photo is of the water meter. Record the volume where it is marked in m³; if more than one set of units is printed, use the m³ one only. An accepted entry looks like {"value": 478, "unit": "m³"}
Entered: {"value": 8440.2124, "unit": "m³"}
